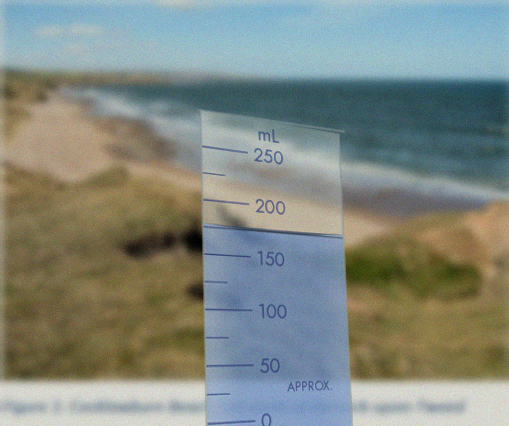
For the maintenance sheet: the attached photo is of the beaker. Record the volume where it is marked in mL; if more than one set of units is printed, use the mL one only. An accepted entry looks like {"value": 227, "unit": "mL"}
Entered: {"value": 175, "unit": "mL"}
